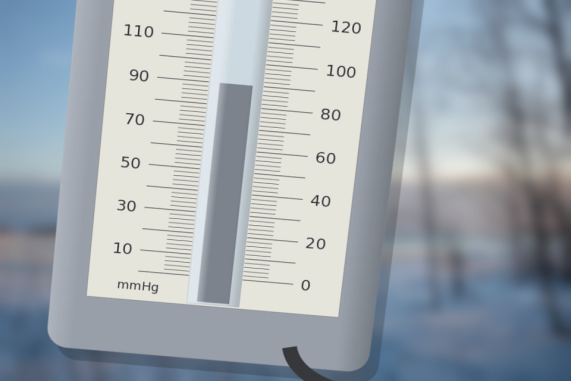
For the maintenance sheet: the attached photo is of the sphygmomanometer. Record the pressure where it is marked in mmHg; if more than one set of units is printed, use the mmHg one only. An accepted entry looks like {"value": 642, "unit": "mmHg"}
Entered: {"value": 90, "unit": "mmHg"}
